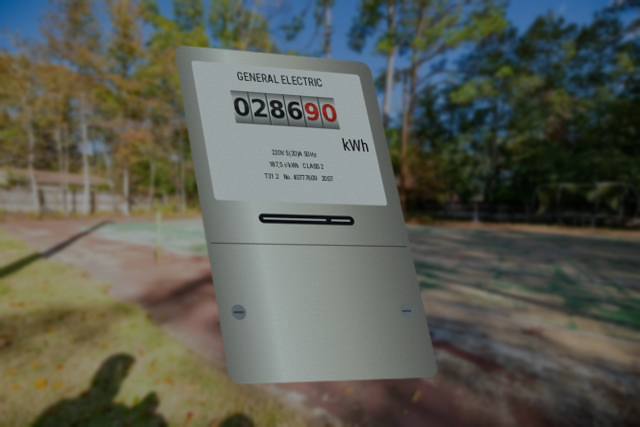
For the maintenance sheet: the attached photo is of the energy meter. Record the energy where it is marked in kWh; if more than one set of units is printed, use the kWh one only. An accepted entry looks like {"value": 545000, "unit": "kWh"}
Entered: {"value": 286.90, "unit": "kWh"}
